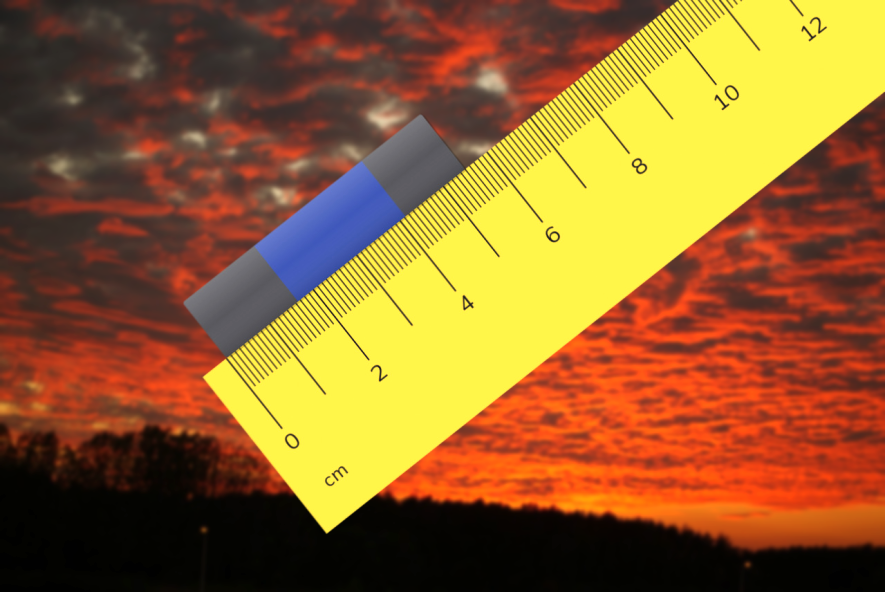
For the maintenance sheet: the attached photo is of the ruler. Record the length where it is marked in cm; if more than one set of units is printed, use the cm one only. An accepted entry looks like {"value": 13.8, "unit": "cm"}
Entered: {"value": 5.5, "unit": "cm"}
